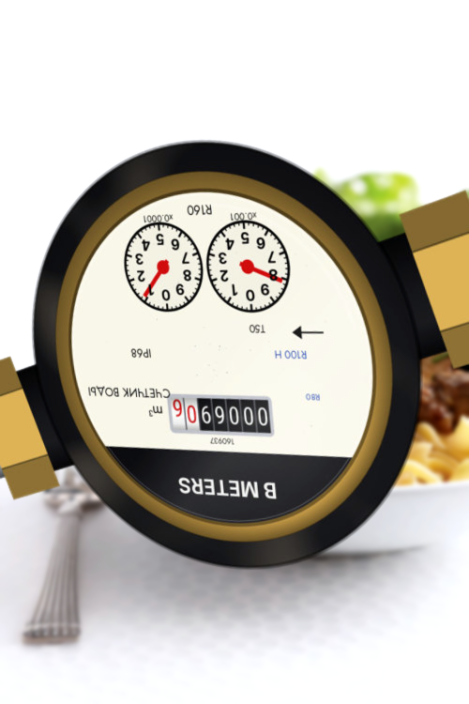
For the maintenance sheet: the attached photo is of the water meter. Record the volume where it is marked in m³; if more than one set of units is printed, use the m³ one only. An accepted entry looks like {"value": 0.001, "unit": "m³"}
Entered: {"value": 69.0581, "unit": "m³"}
